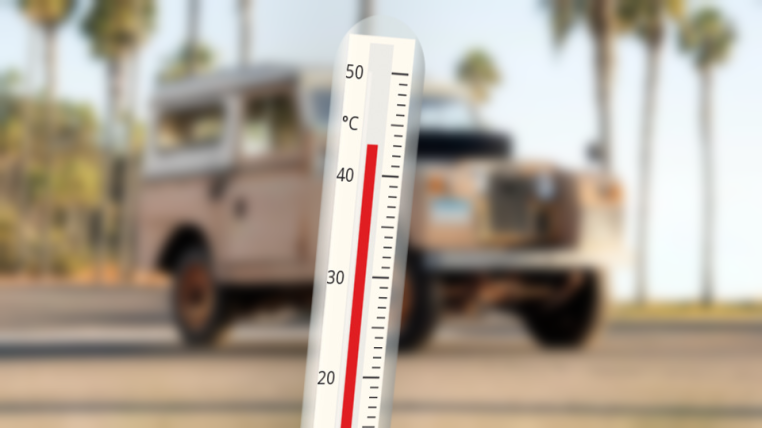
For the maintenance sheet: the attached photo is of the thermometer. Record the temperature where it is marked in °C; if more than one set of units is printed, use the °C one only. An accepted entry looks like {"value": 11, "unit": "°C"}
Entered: {"value": 43, "unit": "°C"}
